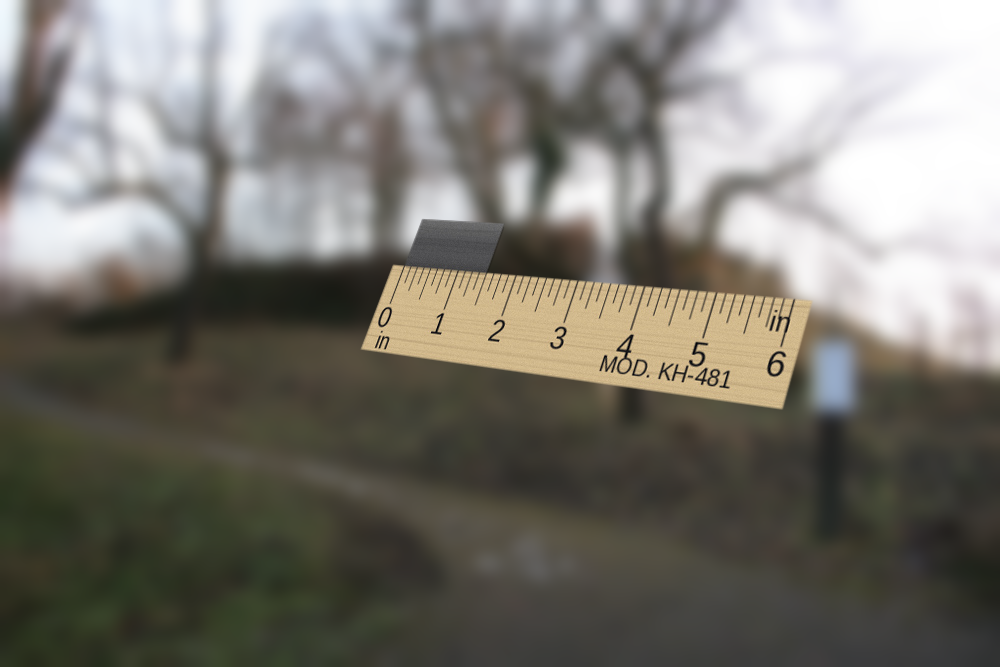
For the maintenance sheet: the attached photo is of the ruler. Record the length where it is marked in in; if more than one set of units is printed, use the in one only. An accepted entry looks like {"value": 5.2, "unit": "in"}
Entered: {"value": 1.5, "unit": "in"}
